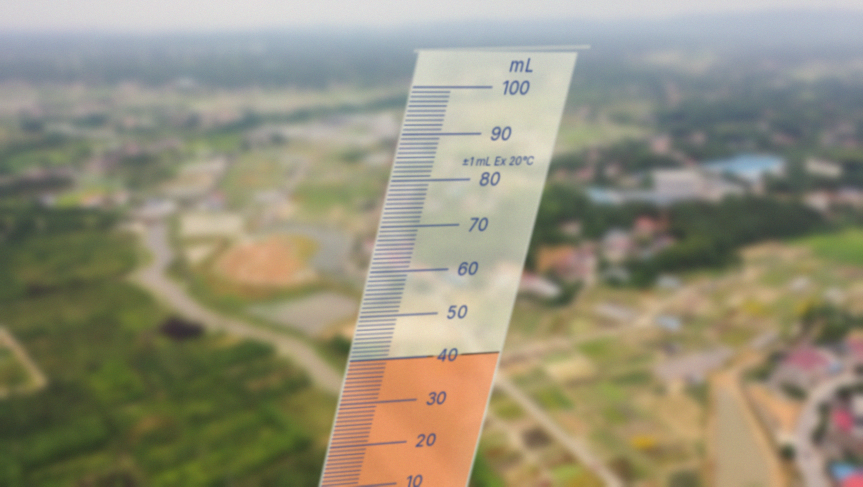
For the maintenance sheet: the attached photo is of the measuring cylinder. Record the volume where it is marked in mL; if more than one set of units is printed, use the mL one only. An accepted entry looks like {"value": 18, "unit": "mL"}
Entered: {"value": 40, "unit": "mL"}
